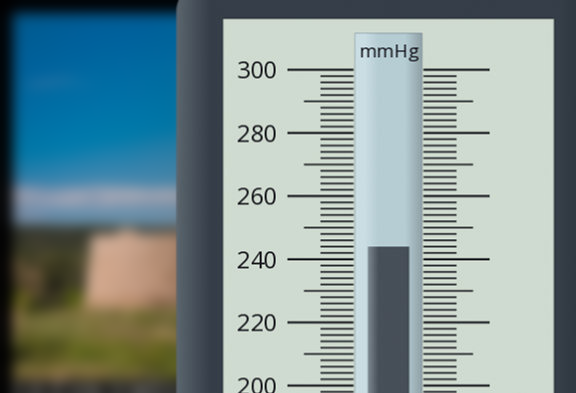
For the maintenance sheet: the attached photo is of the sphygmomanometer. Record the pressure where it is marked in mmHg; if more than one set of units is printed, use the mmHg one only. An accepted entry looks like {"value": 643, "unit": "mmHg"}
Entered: {"value": 244, "unit": "mmHg"}
